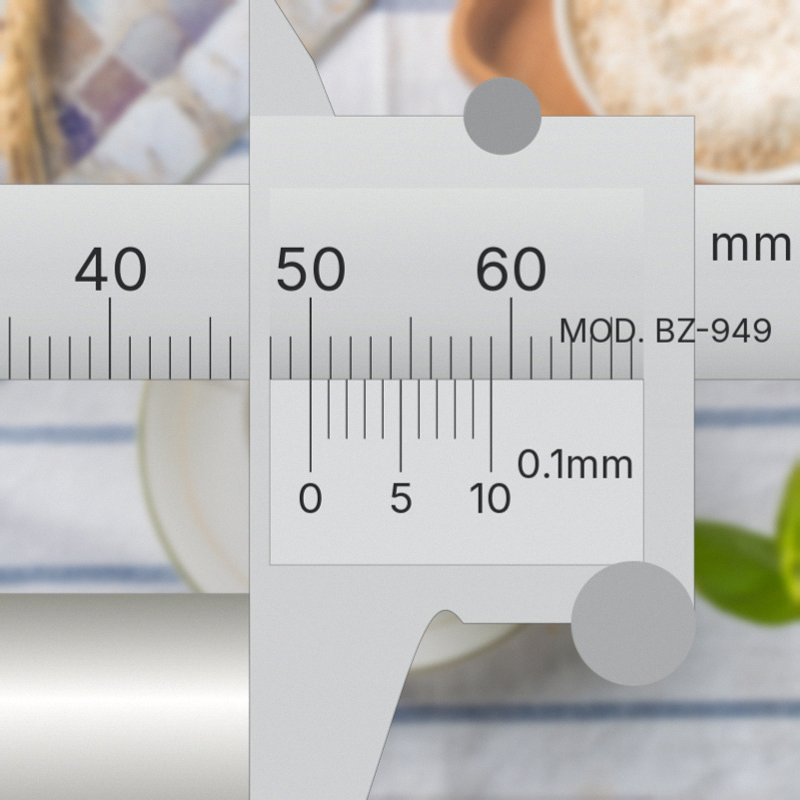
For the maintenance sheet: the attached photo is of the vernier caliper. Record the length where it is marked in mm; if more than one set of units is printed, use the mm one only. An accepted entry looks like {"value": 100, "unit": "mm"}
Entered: {"value": 50.0, "unit": "mm"}
